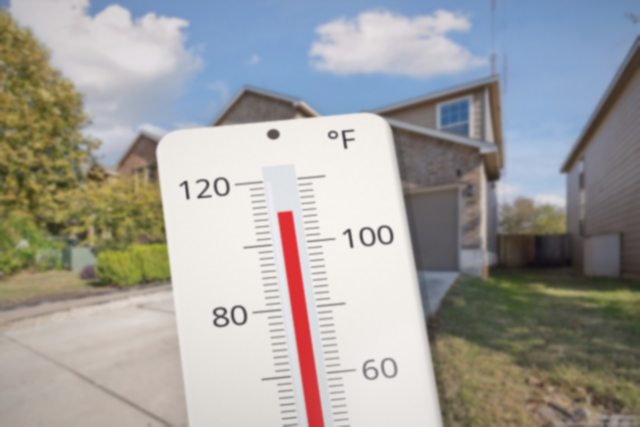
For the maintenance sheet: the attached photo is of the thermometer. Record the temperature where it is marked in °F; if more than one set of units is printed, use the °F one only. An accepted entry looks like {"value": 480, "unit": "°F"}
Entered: {"value": 110, "unit": "°F"}
